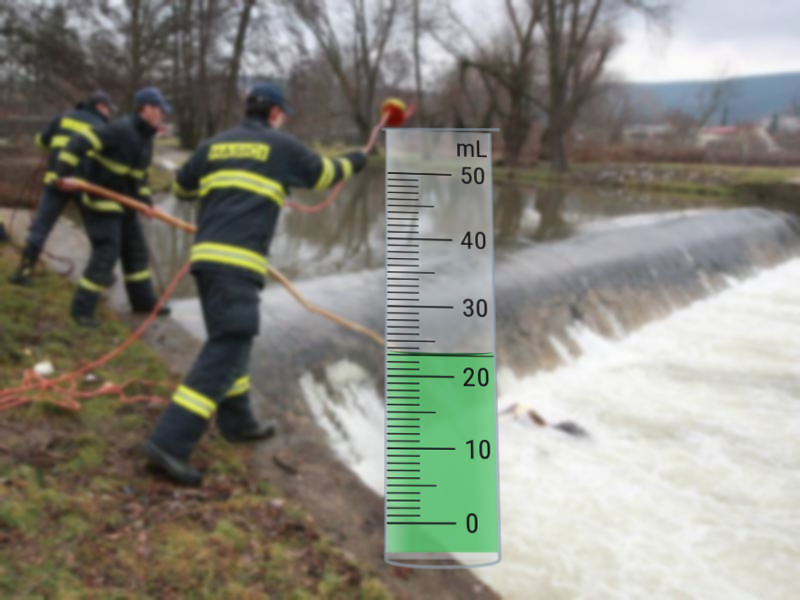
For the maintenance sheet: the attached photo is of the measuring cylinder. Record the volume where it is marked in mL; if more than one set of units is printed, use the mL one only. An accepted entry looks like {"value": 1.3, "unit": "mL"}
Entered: {"value": 23, "unit": "mL"}
